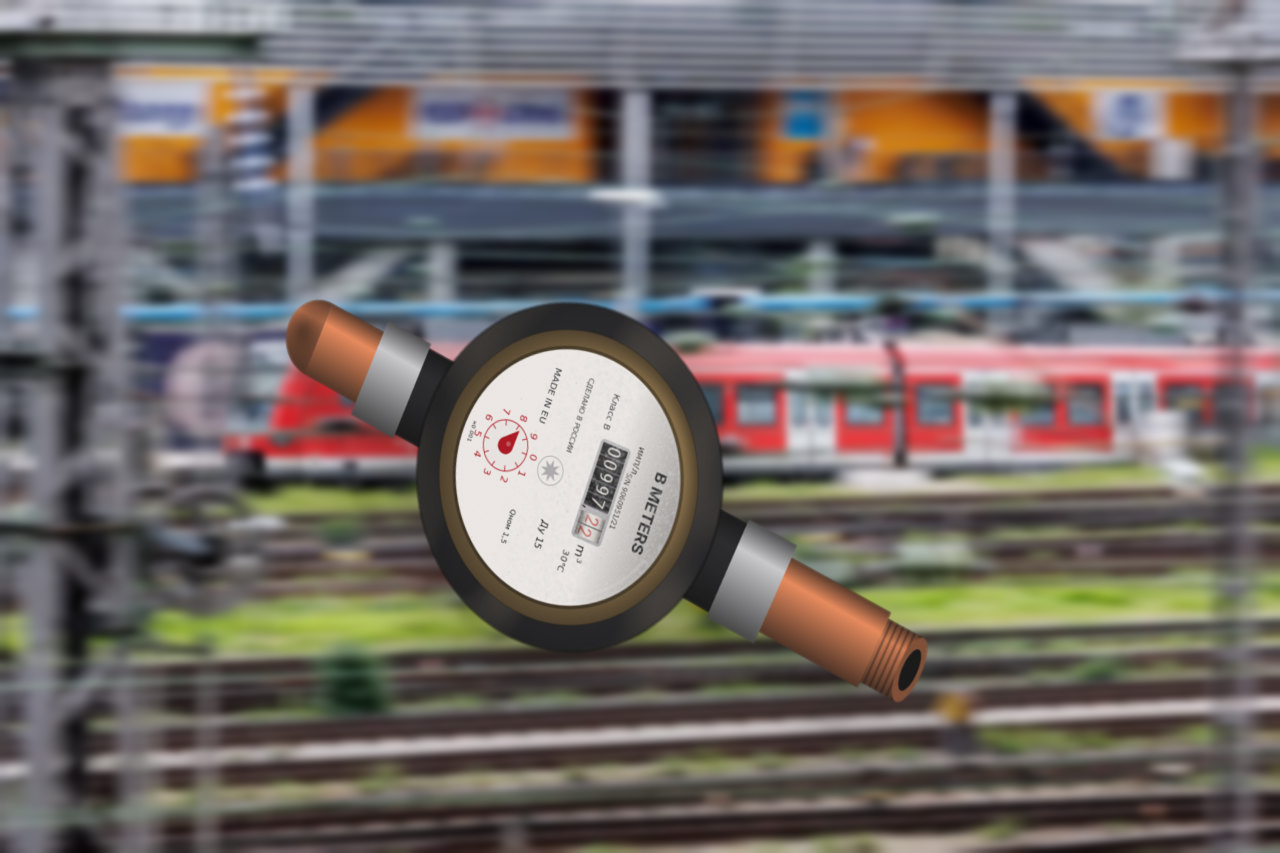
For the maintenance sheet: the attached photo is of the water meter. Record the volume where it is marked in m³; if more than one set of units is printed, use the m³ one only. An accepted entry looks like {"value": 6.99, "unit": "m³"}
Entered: {"value": 997.218, "unit": "m³"}
